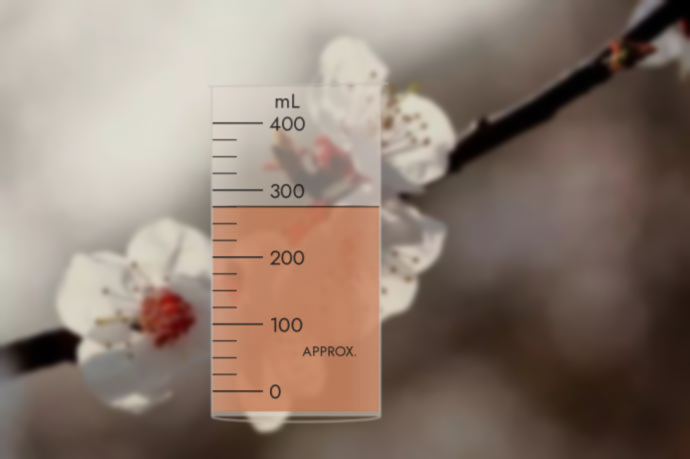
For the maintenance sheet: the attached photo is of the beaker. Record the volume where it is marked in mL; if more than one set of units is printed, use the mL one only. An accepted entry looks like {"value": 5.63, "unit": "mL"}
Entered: {"value": 275, "unit": "mL"}
